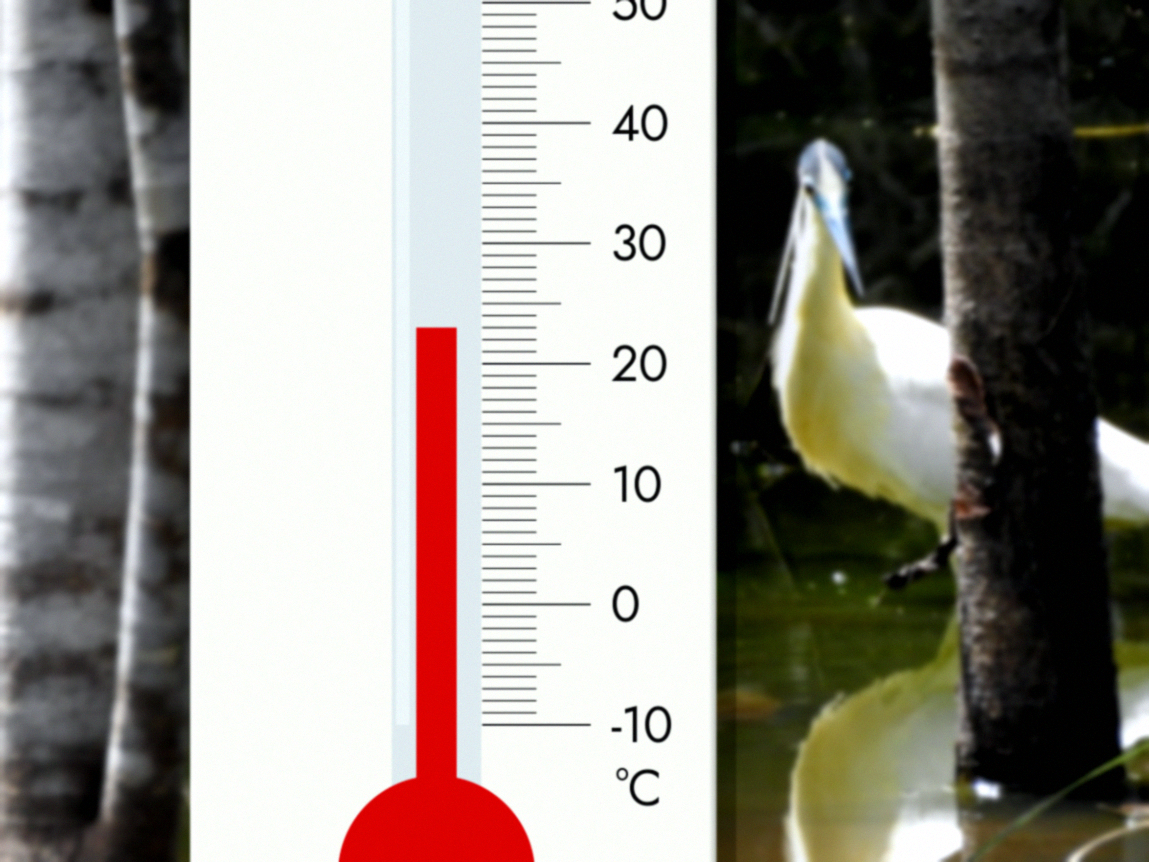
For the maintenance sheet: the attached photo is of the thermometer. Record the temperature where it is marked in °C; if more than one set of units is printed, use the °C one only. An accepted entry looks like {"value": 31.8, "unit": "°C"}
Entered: {"value": 23, "unit": "°C"}
